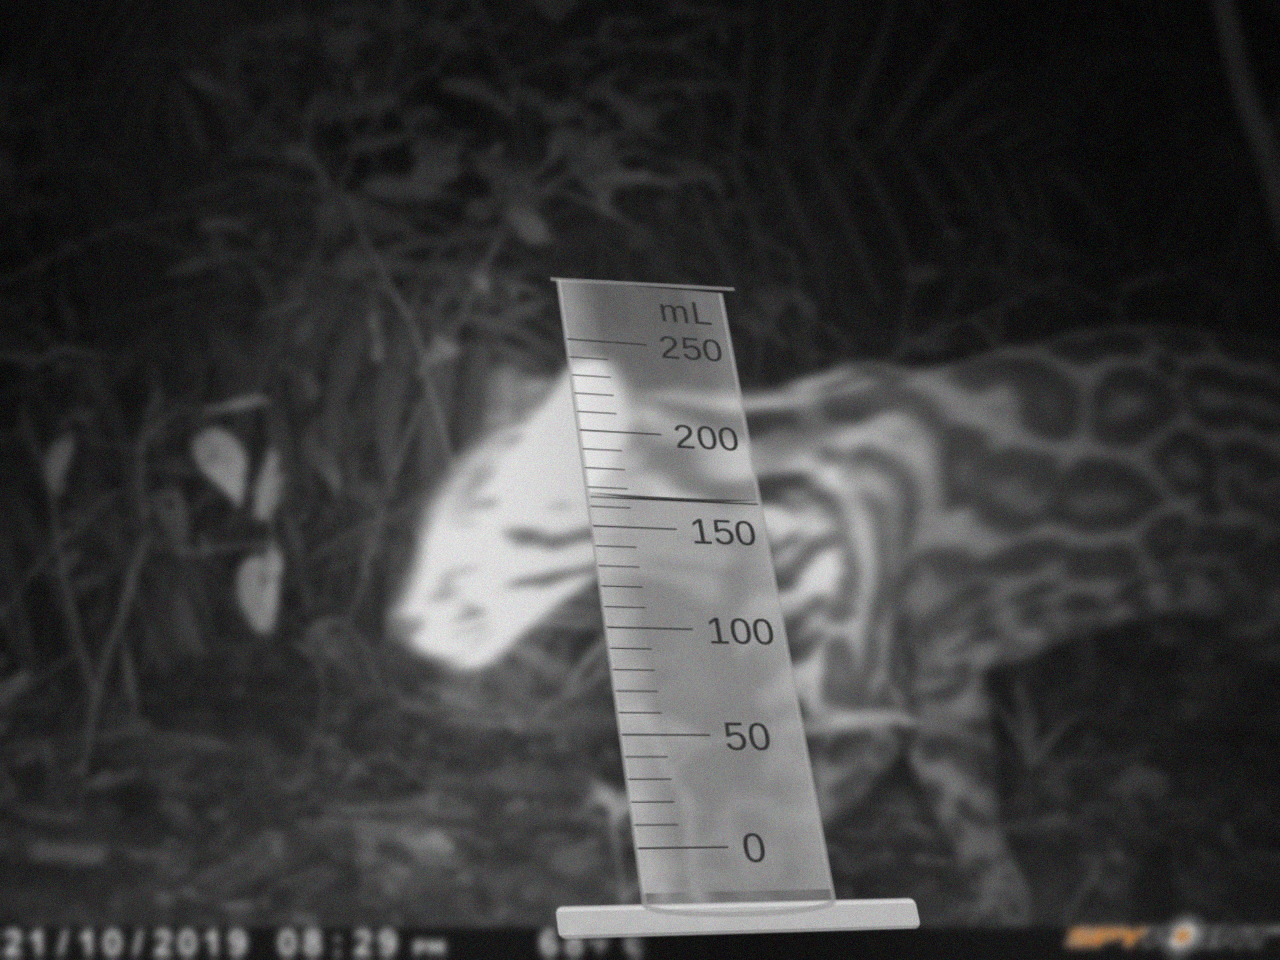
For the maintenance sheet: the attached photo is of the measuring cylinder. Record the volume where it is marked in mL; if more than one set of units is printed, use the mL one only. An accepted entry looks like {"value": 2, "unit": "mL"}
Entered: {"value": 165, "unit": "mL"}
